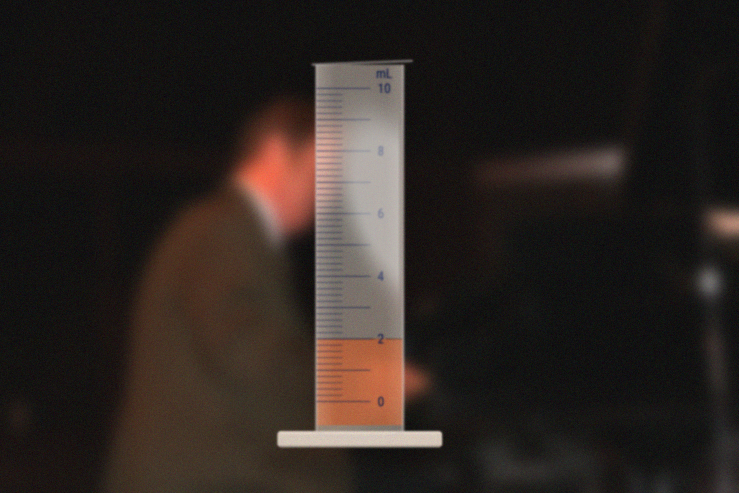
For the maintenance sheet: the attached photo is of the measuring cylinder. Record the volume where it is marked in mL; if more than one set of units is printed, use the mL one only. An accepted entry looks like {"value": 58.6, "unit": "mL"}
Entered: {"value": 2, "unit": "mL"}
